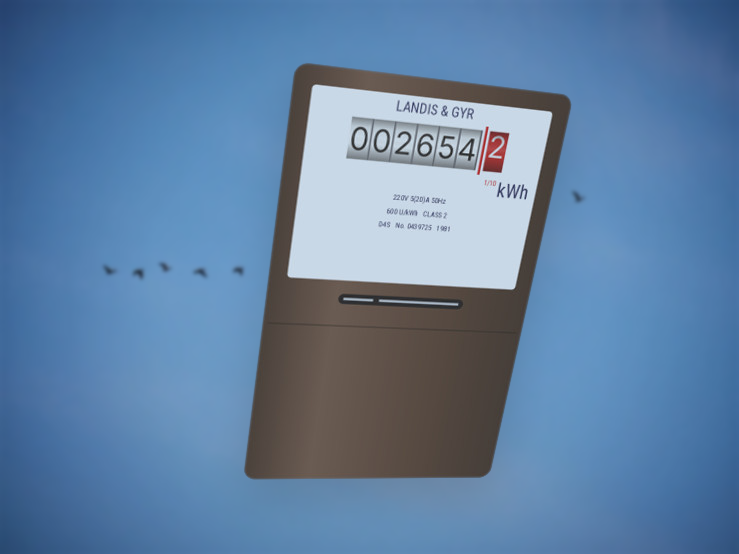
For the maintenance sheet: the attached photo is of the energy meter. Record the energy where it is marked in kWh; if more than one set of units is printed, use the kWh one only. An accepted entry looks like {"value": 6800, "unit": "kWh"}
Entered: {"value": 2654.2, "unit": "kWh"}
